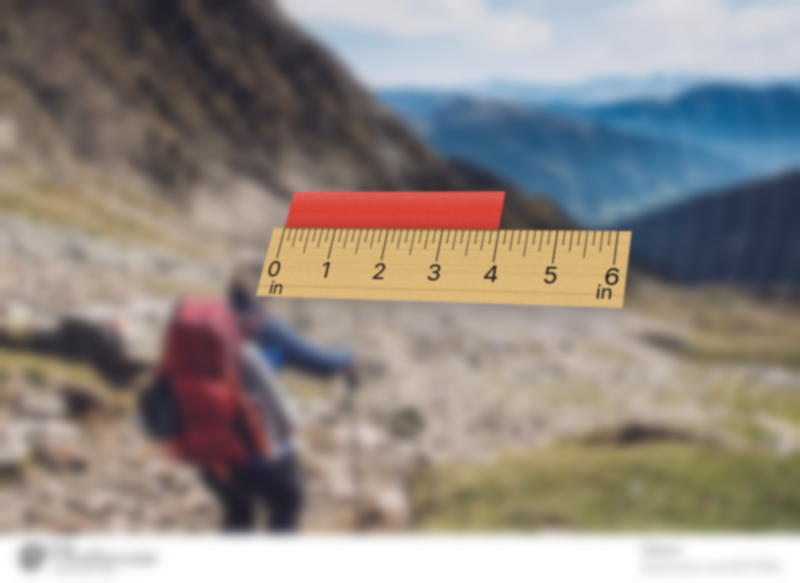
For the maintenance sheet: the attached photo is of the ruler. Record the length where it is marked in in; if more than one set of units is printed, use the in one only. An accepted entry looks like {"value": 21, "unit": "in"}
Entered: {"value": 4, "unit": "in"}
